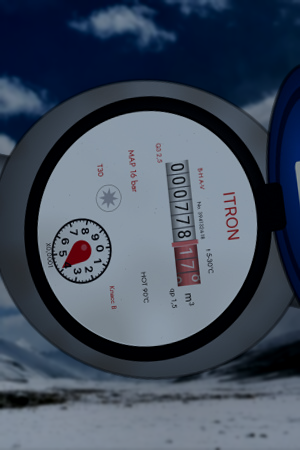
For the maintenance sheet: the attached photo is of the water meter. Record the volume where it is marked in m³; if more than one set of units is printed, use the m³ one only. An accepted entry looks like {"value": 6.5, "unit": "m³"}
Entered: {"value": 778.1784, "unit": "m³"}
